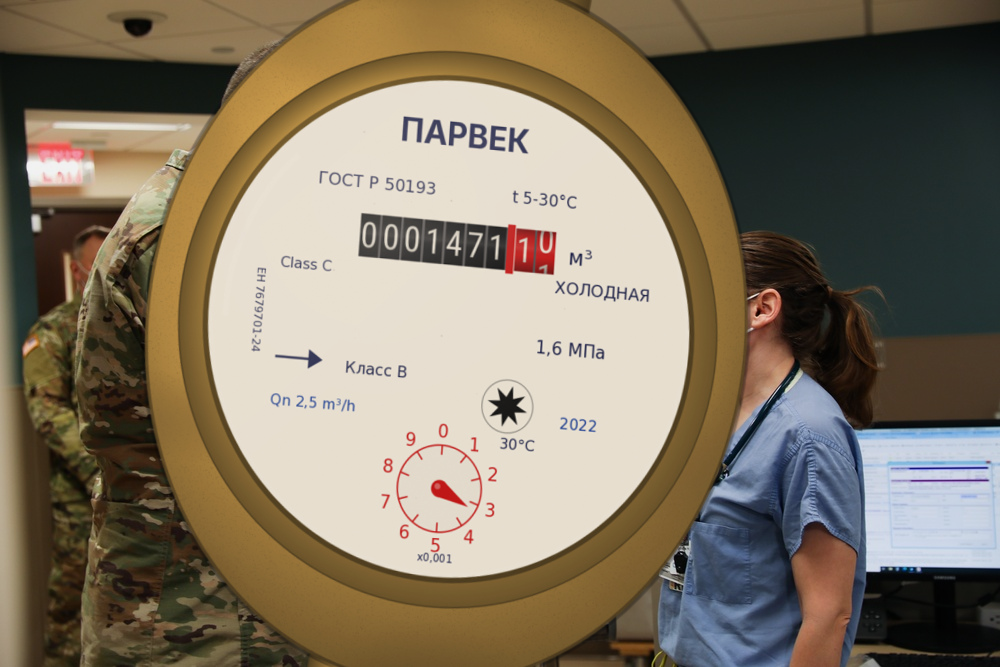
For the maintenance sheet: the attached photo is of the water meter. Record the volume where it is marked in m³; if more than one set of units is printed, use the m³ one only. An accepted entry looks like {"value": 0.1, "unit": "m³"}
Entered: {"value": 1471.103, "unit": "m³"}
